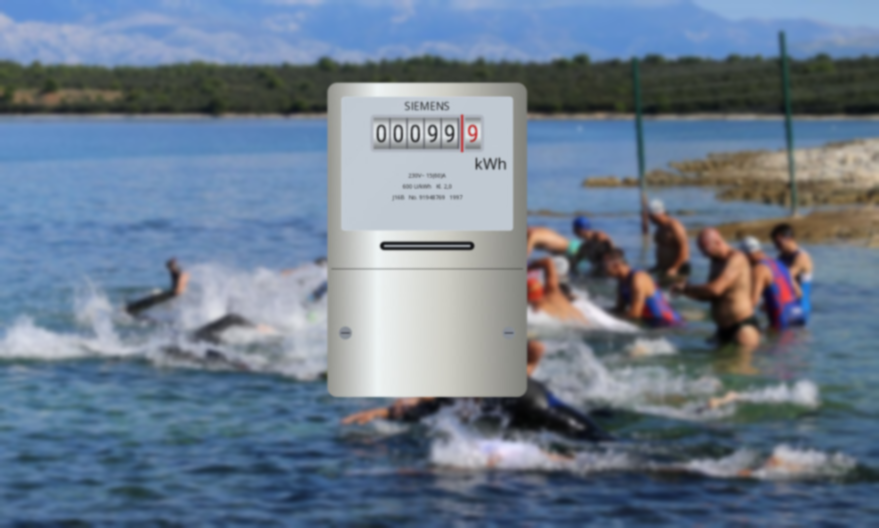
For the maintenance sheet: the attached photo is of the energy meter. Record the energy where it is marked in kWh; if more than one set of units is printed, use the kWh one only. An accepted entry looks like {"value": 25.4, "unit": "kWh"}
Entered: {"value": 99.9, "unit": "kWh"}
